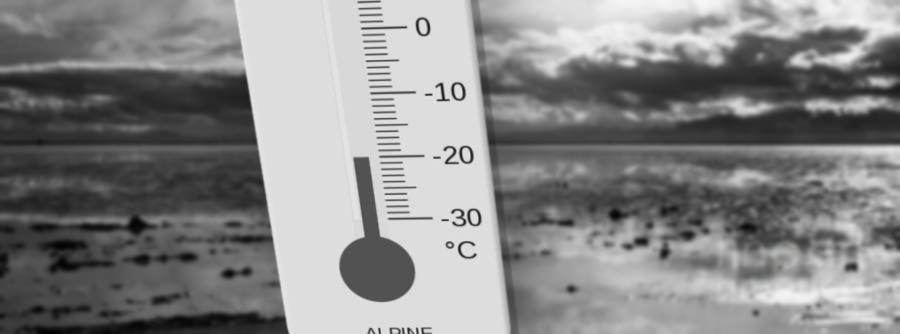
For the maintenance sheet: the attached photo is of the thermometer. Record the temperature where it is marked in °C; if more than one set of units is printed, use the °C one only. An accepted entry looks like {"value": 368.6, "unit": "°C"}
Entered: {"value": -20, "unit": "°C"}
